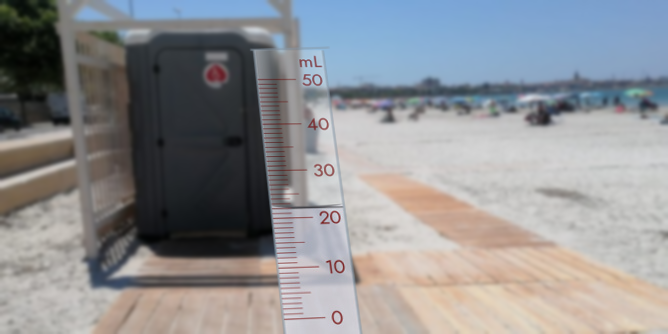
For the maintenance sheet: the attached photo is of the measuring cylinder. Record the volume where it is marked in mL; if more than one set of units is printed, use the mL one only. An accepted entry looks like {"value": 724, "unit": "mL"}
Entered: {"value": 22, "unit": "mL"}
